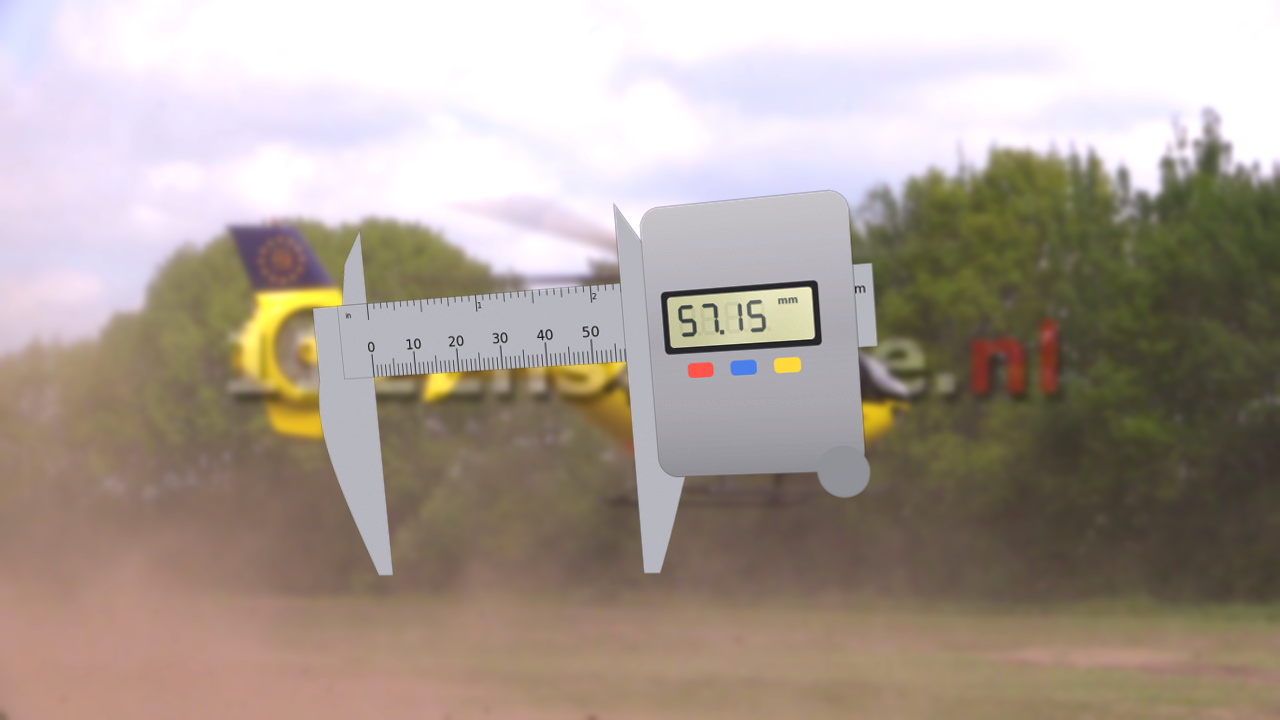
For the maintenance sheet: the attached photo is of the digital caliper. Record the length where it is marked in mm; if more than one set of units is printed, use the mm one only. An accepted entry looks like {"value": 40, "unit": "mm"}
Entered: {"value": 57.15, "unit": "mm"}
